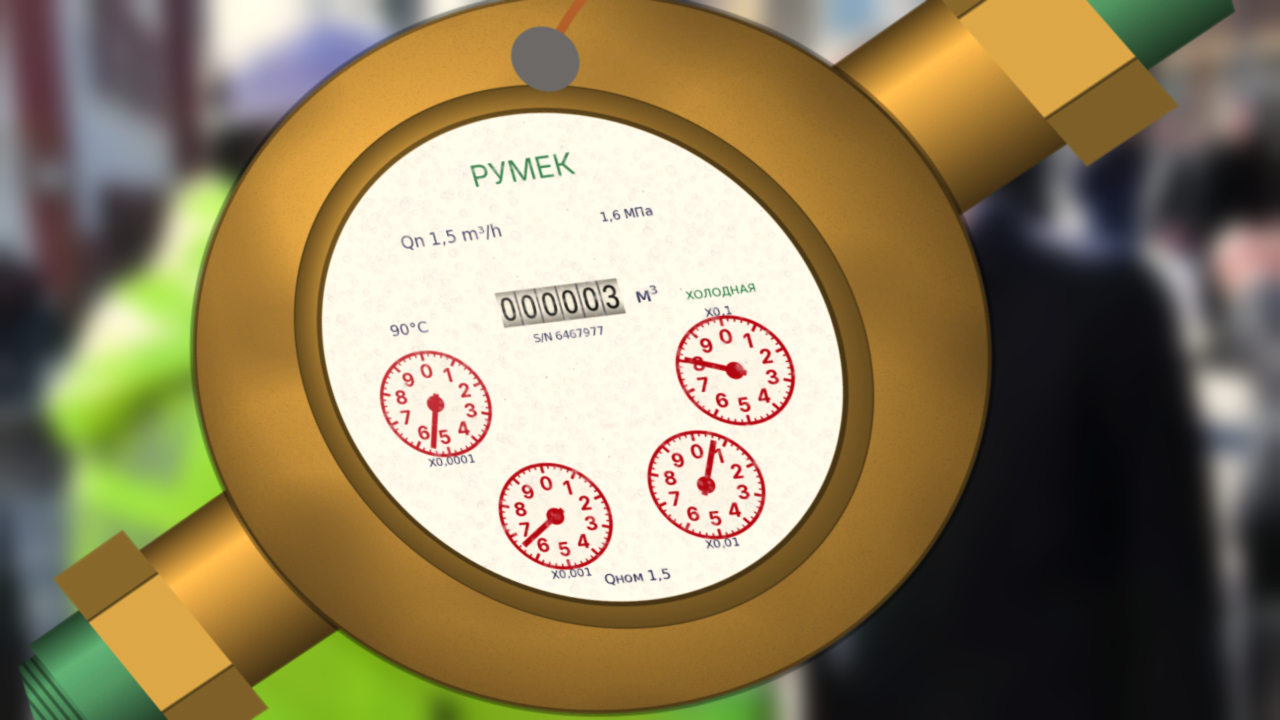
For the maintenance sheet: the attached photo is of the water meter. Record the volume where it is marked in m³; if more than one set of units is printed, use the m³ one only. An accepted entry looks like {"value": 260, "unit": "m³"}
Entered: {"value": 3.8065, "unit": "m³"}
